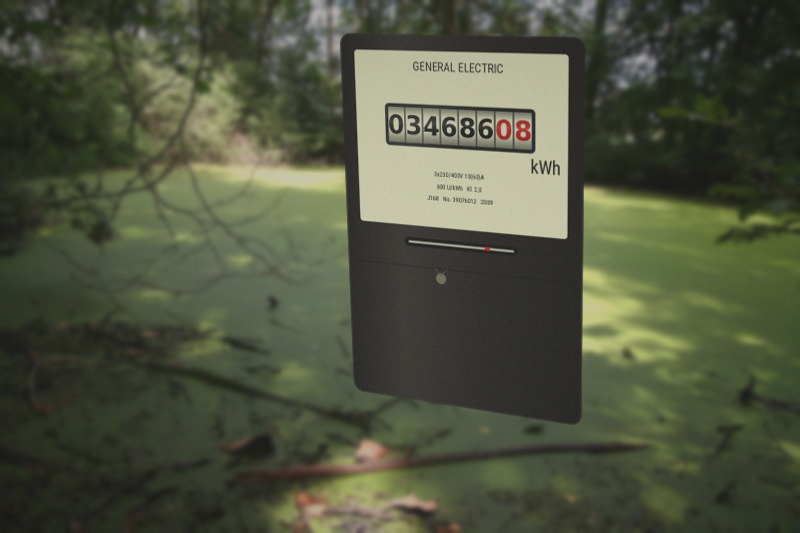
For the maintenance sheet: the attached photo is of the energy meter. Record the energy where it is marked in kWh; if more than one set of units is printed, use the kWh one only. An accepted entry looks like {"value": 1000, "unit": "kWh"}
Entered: {"value": 34686.08, "unit": "kWh"}
